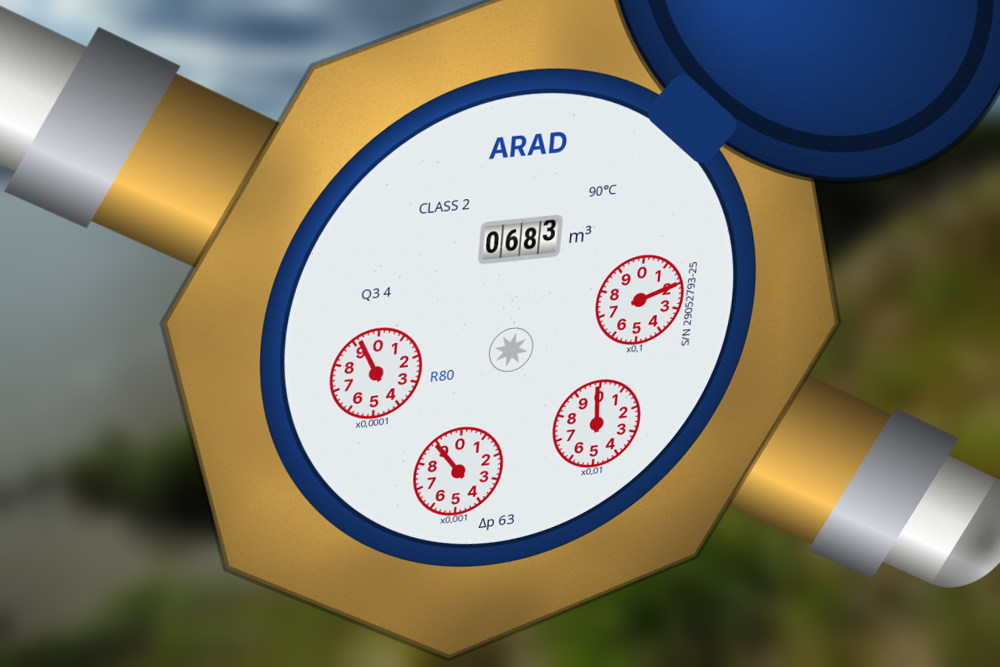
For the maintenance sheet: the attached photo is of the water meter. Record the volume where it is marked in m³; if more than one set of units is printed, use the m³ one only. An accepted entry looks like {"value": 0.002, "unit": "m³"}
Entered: {"value": 683.1989, "unit": "m³"}
